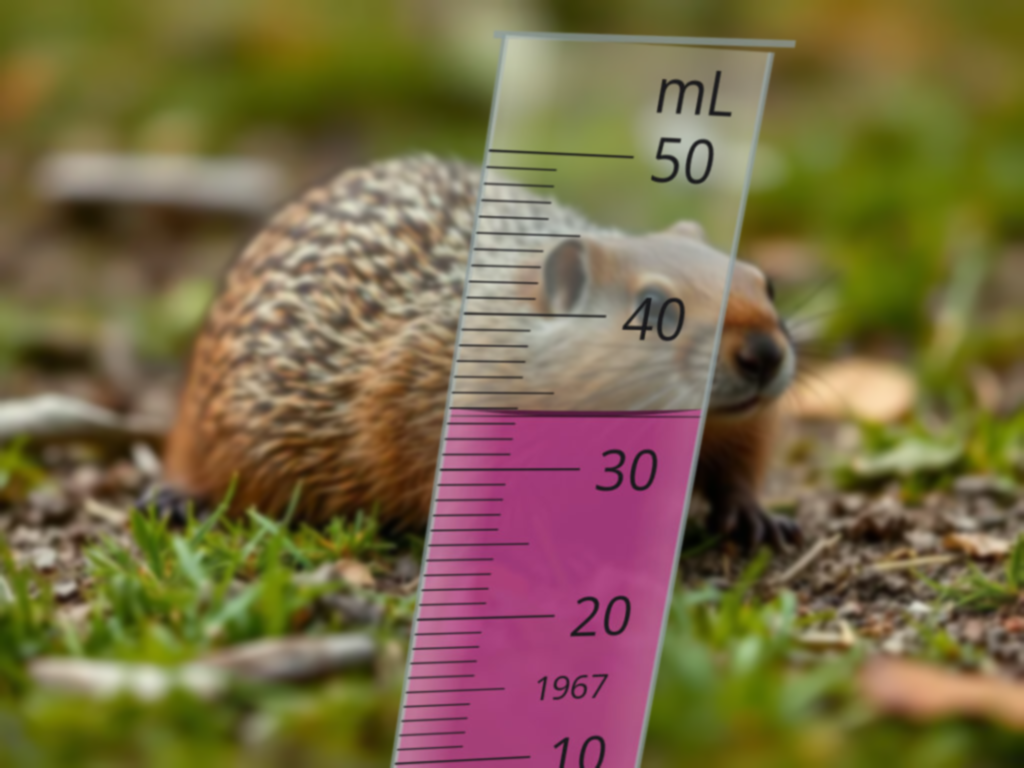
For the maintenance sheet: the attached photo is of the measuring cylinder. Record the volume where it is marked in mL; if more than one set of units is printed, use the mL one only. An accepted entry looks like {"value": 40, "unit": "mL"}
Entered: {"value": 33.5, "unit": "mL"}
